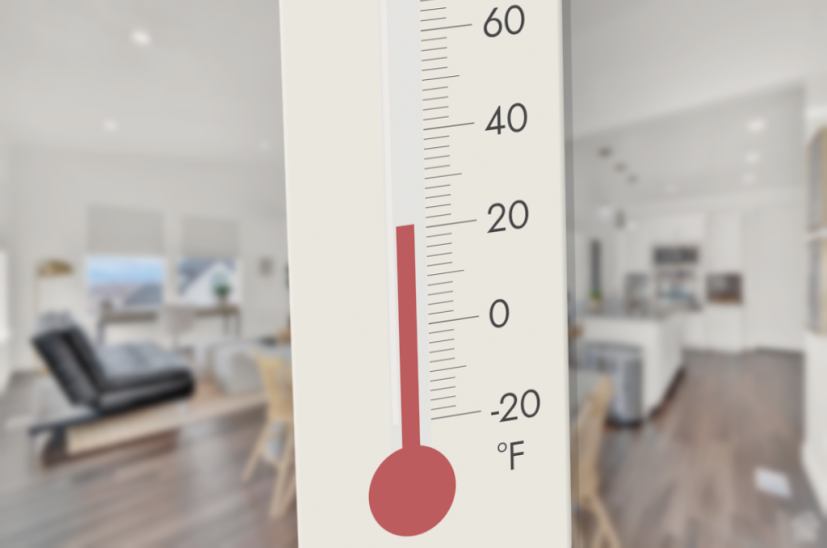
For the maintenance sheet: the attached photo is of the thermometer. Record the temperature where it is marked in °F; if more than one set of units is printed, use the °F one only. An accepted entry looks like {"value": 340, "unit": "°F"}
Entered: {"value": 21, "unit": "°F"}
